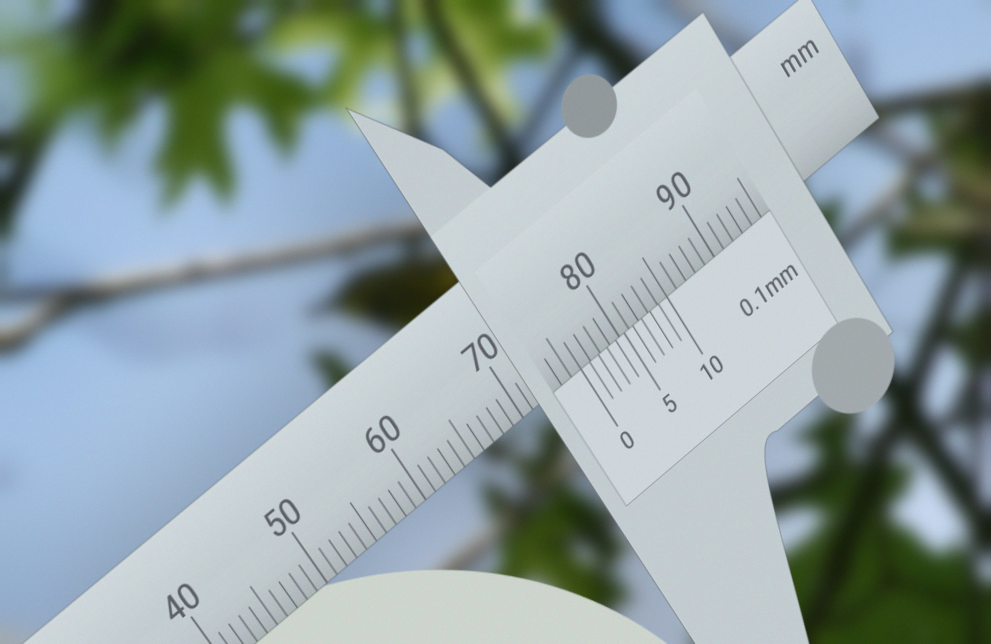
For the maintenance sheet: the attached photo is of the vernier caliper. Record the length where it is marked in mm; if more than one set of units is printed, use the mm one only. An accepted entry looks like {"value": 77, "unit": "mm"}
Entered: {"value": 76.0, "unit": "mm"}
